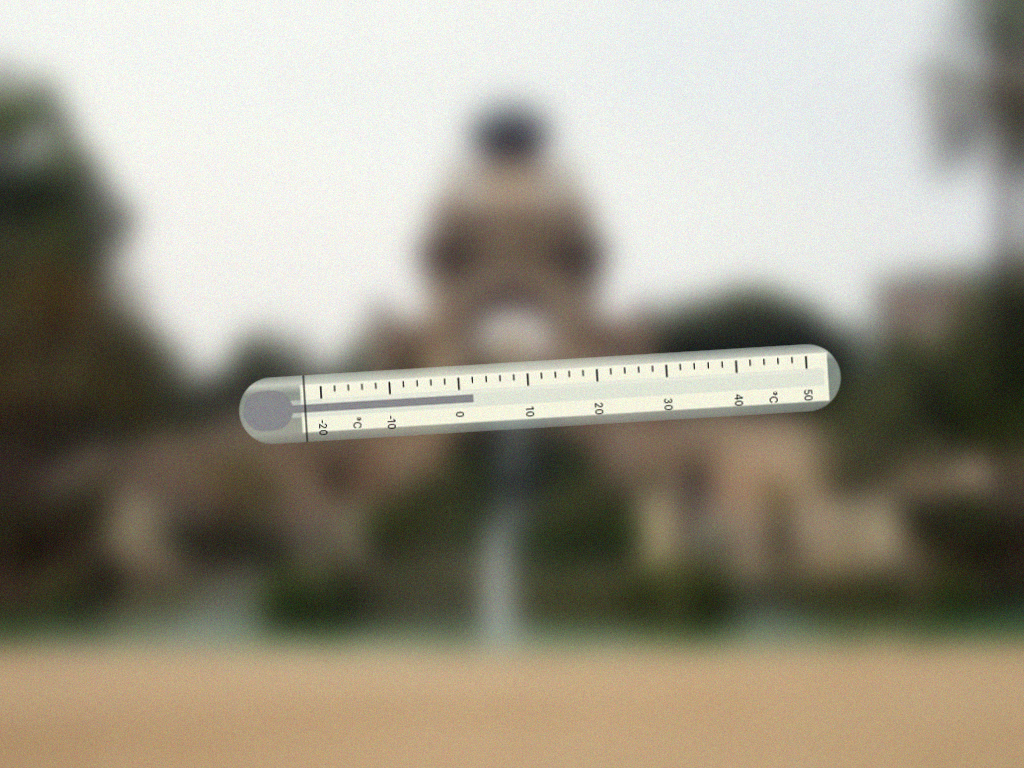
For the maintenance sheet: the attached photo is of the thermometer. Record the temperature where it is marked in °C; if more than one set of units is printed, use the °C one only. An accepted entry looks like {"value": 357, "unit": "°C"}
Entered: {"value": 2, "unit": "°C"}
